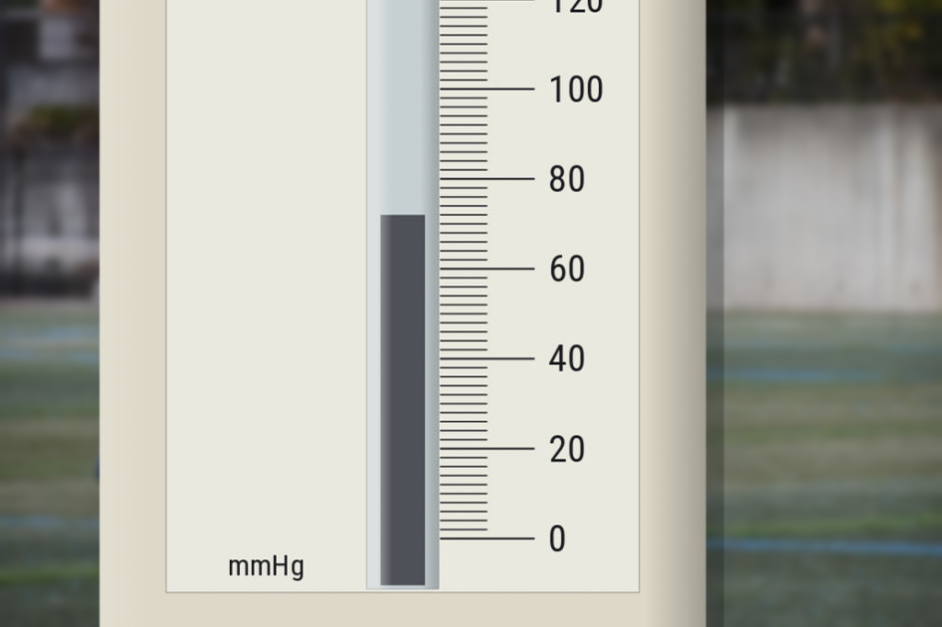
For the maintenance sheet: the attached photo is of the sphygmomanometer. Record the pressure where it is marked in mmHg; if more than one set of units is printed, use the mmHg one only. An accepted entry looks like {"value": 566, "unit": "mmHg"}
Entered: {"value": 72, "unit": "mmHg"}
